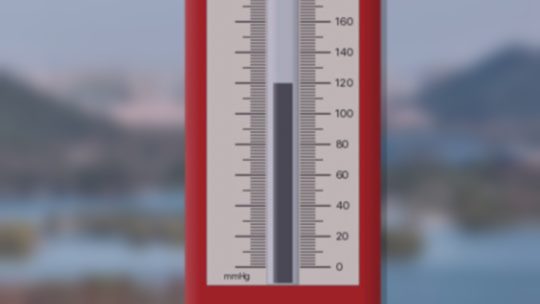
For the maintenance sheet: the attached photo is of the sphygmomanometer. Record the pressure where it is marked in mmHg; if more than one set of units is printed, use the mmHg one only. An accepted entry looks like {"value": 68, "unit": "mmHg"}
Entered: {"value": 120, "unit": "mmHg"}
